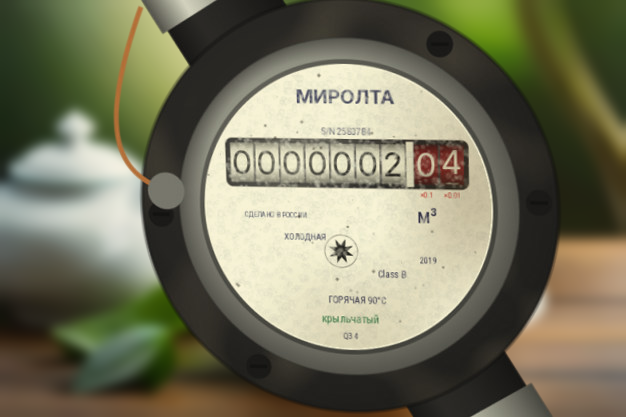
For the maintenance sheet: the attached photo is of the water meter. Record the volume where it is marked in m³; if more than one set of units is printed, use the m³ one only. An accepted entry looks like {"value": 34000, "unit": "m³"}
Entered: {"value": 2.04, "unit": "m³"}
